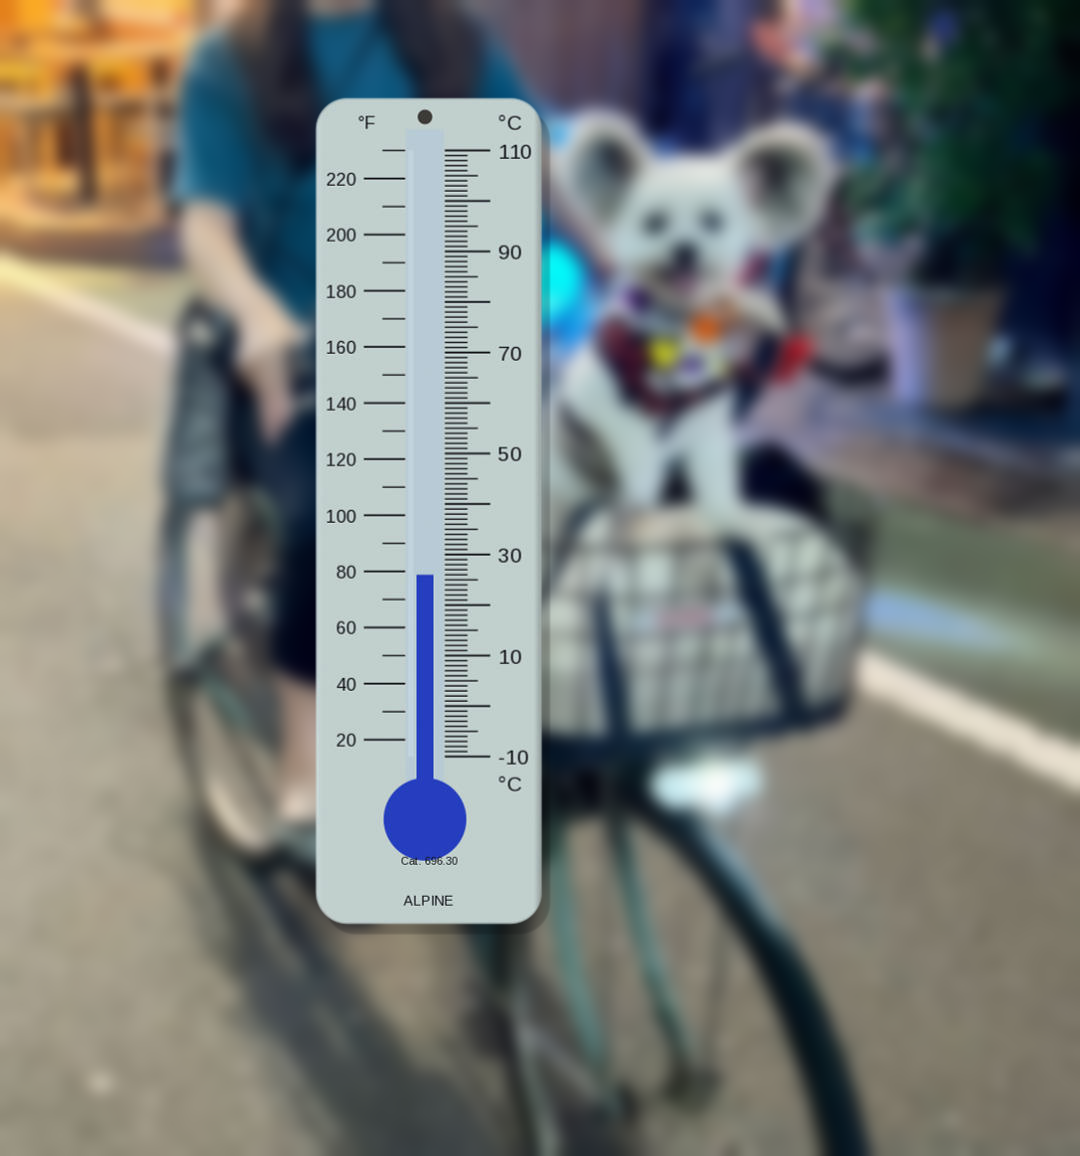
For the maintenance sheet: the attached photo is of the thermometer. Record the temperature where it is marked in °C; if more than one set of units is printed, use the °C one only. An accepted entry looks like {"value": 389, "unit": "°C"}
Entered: {"value": 26, "unit": "°C"}
